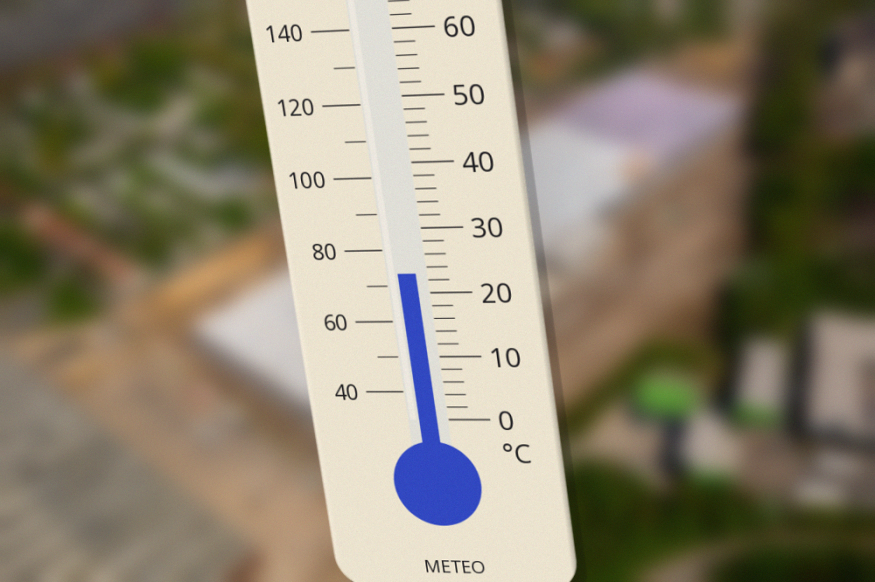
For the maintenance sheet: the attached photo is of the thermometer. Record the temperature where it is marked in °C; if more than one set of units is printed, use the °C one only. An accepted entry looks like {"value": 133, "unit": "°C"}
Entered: {"value": 23, "unit": "°C"}
